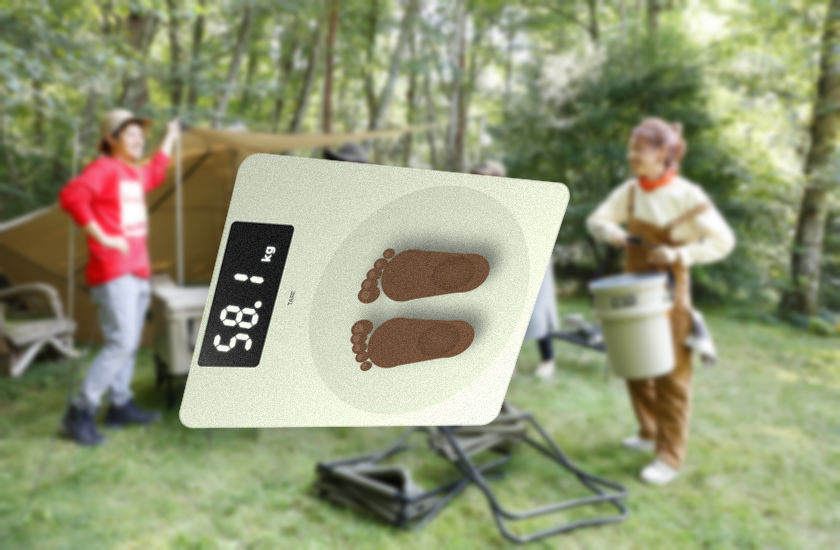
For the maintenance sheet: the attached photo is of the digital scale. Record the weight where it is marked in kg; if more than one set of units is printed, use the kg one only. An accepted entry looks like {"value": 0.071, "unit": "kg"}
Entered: {"value": 58.1, "unit": "kg"}
